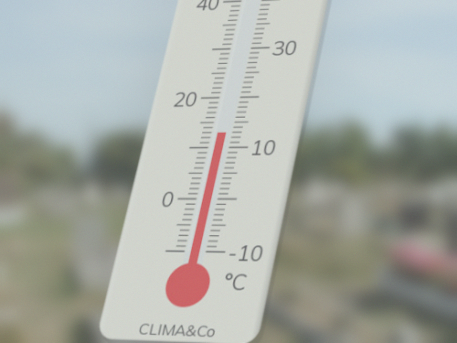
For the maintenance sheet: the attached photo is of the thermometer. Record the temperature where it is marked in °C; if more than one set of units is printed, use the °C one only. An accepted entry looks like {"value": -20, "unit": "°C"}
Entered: {"value": 13, "unit": "°C"}
